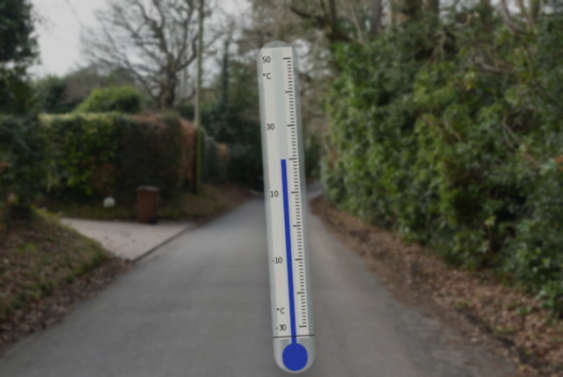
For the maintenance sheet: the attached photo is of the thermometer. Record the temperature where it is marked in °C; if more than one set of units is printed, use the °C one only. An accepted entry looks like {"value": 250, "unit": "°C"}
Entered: {"value": 20, "unit": "°C"}
